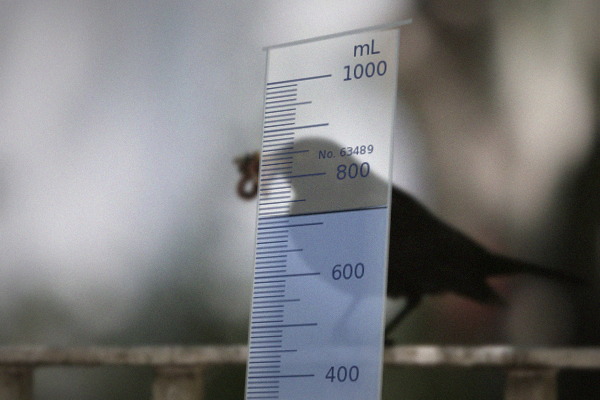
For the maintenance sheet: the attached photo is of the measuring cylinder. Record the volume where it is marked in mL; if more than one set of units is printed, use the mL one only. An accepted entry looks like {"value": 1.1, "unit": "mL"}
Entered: {"value": 720, "unit": "mL"}
